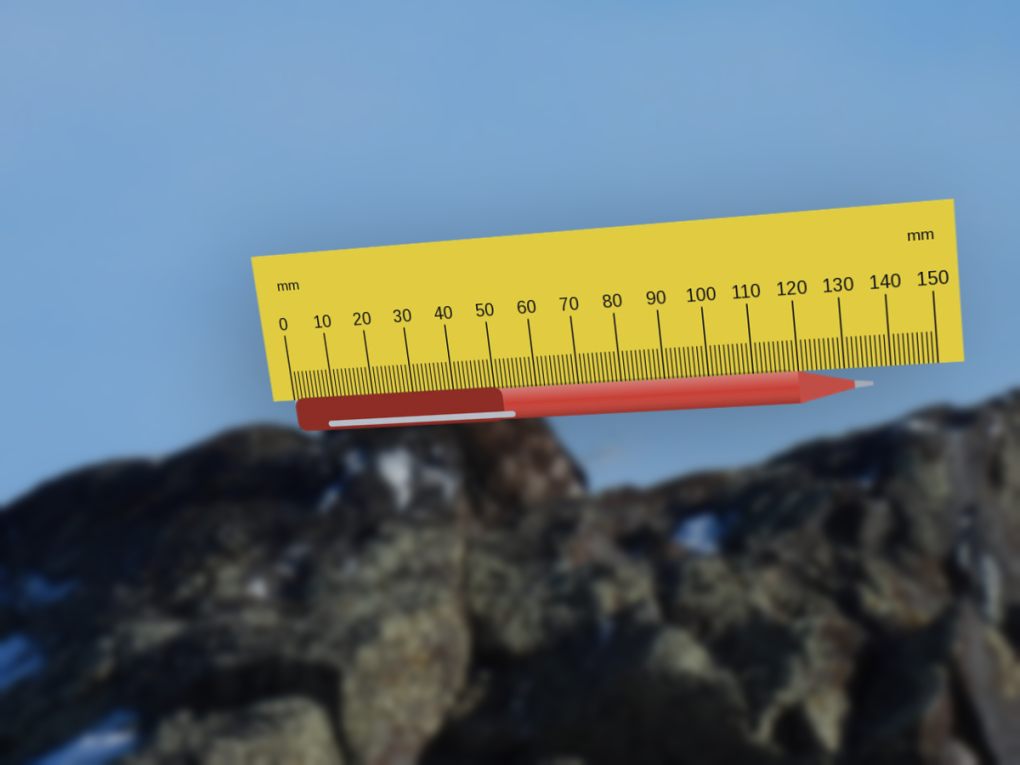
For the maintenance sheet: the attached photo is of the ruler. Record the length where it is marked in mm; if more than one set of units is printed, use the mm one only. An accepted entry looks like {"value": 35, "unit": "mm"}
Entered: {"value": 136, "unit": "mm"}
